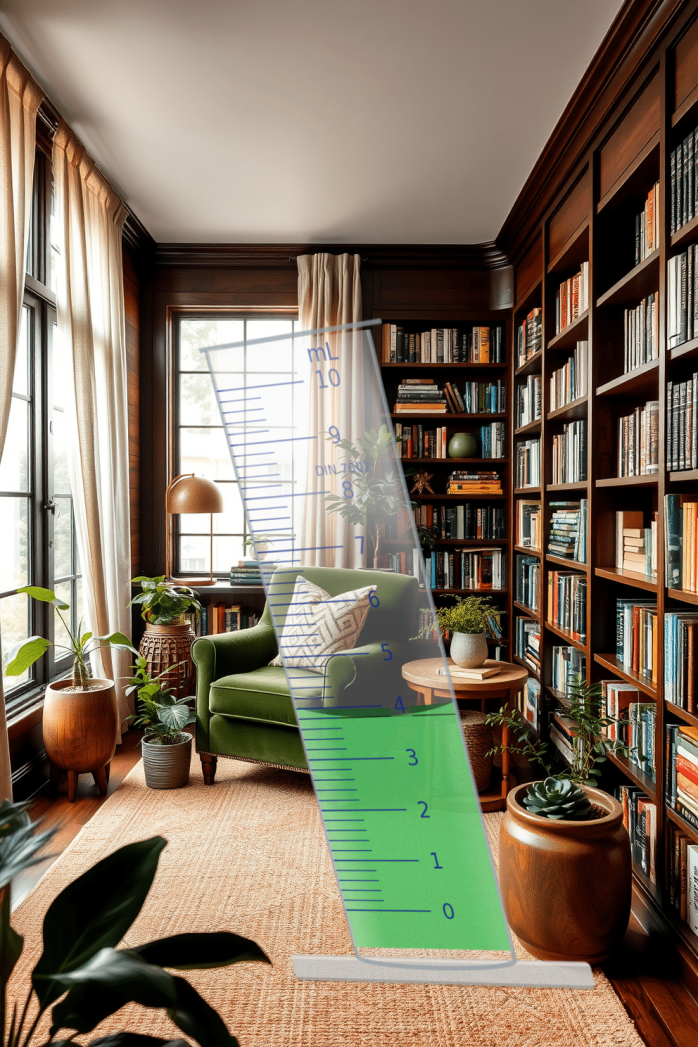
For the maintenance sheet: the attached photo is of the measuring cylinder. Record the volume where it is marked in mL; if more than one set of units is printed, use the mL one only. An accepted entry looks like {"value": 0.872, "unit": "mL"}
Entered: {"value": 3.8, "unit": "mL"}
